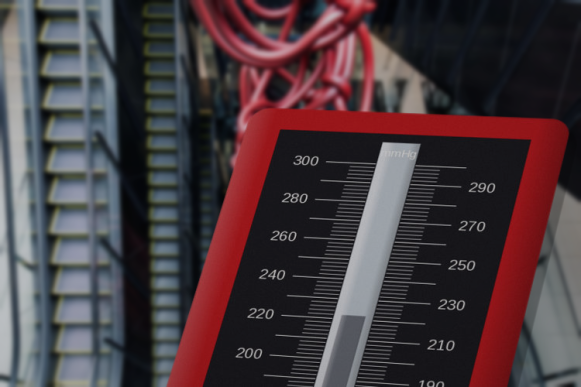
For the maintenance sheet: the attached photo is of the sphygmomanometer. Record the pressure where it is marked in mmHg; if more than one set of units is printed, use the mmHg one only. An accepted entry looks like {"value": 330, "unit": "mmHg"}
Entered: {"value": 222, "unit": "mmHg"}
